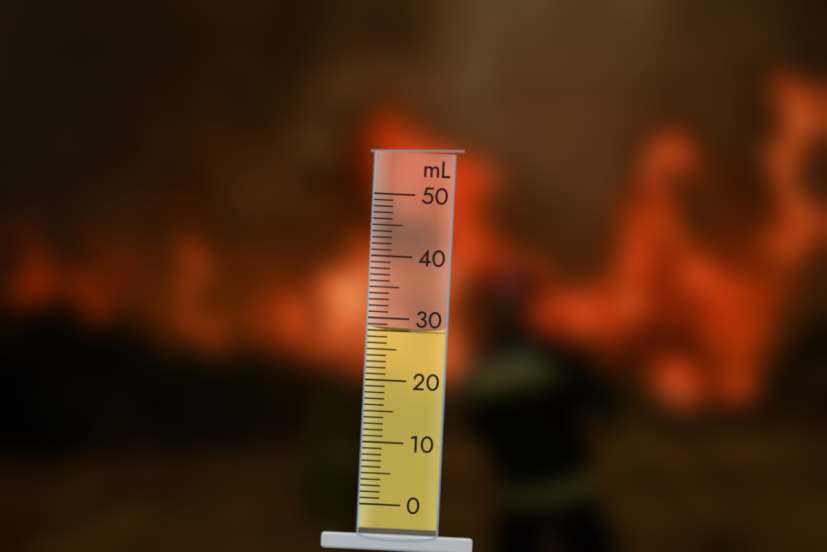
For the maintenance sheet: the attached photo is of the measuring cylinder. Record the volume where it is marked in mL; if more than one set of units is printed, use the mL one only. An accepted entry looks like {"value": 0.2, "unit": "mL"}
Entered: {"value": 28, "unit": "mL"}
